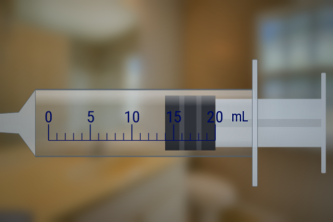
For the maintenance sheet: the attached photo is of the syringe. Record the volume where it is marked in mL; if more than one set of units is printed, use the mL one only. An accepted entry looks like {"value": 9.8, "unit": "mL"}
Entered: {"value": 14, "unit": "mL"}
